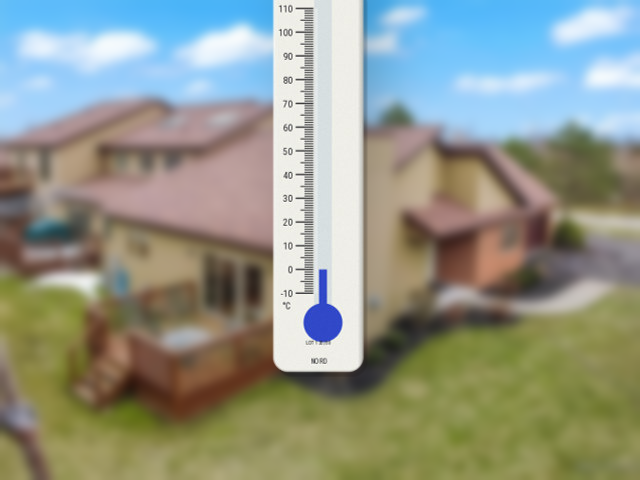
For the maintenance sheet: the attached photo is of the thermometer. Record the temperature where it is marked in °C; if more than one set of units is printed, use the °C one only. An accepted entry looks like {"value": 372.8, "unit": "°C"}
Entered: {"value": 0, "unit": "°C"}
